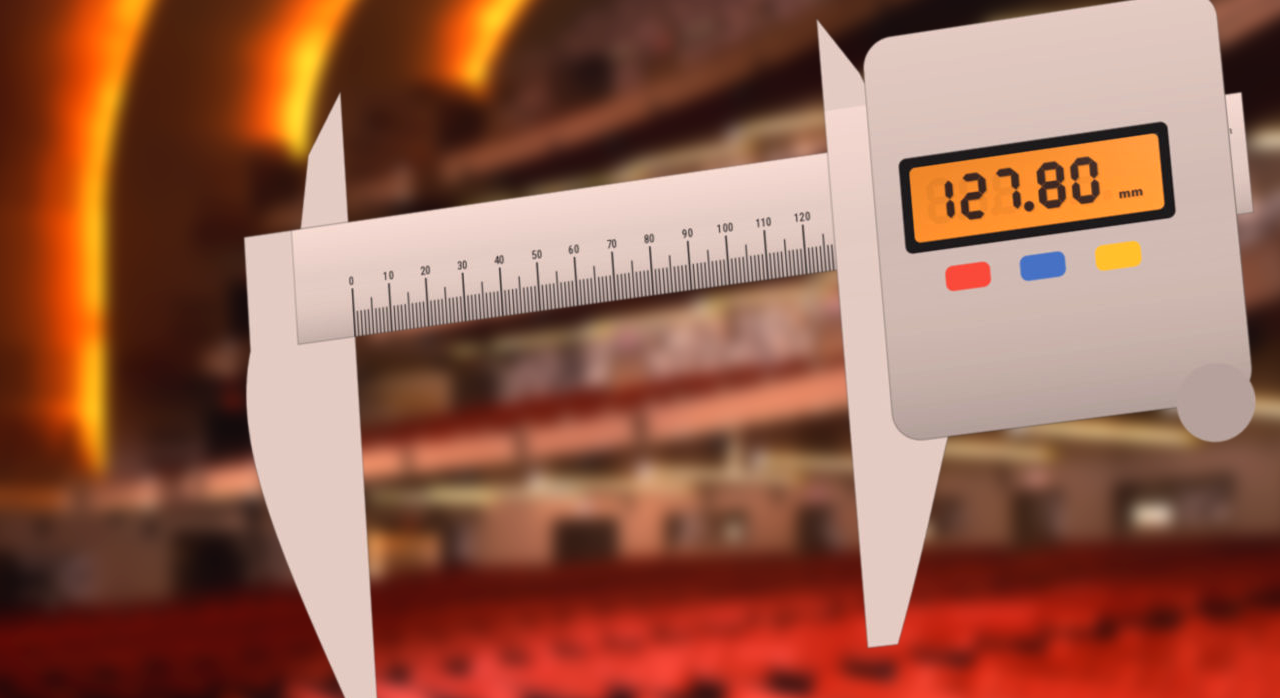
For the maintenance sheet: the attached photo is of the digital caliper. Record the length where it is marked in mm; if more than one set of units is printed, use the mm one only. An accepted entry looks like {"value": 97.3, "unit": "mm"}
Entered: {"value": 127.80, "unit": "mm"}
